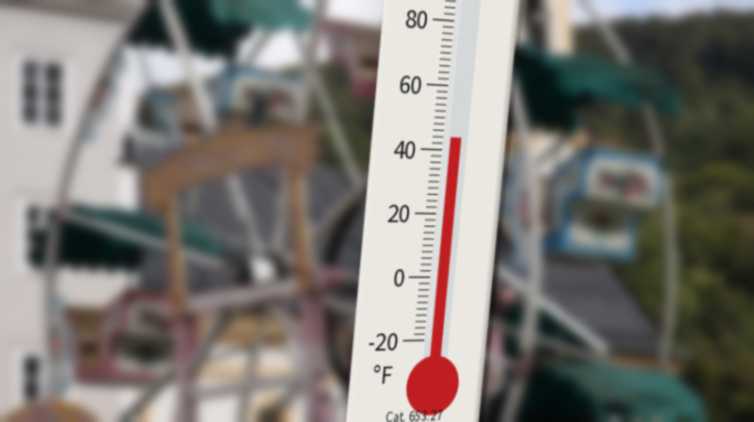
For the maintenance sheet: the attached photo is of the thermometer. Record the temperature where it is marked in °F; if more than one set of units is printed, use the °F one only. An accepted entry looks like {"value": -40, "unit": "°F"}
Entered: {"value": 44, "unit": "°F"}
